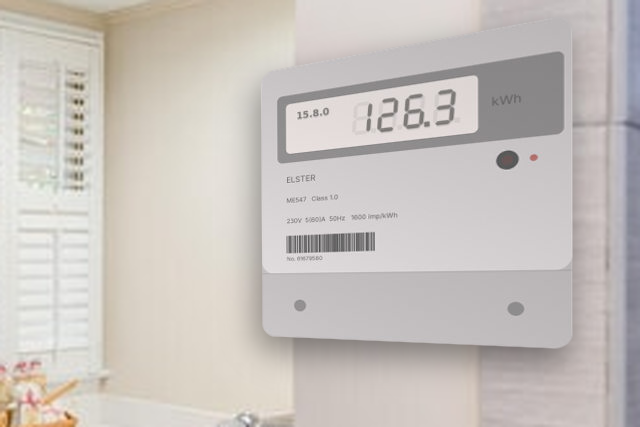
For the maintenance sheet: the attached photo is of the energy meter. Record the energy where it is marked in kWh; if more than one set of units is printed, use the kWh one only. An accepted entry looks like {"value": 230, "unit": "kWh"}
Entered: {"value": 126.3, "unit": "kWh"}
